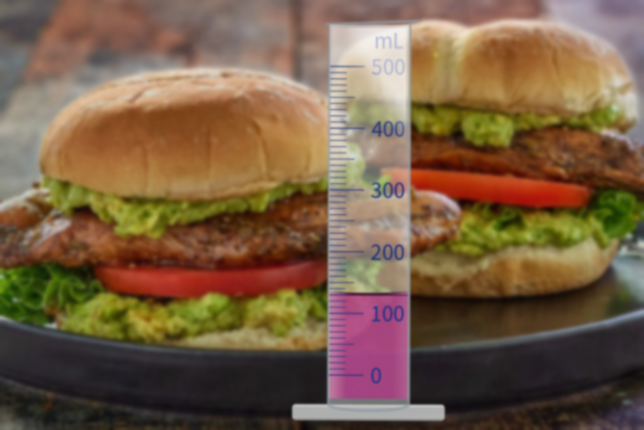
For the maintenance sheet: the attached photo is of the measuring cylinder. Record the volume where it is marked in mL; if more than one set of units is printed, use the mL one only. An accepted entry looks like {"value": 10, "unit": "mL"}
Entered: {"value": 130, "unit": "mL"}
